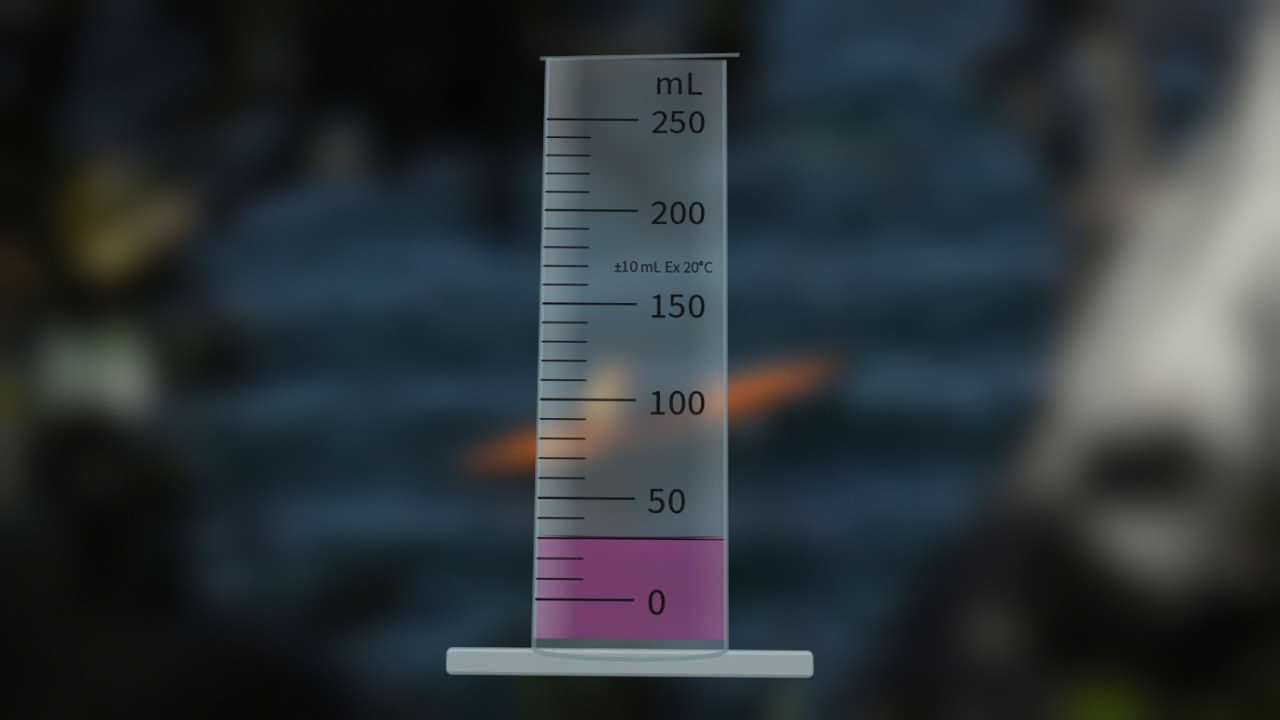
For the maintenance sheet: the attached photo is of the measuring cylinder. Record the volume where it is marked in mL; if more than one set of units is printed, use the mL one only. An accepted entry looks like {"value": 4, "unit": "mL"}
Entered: {"value": 30, "unit": "mL"}
